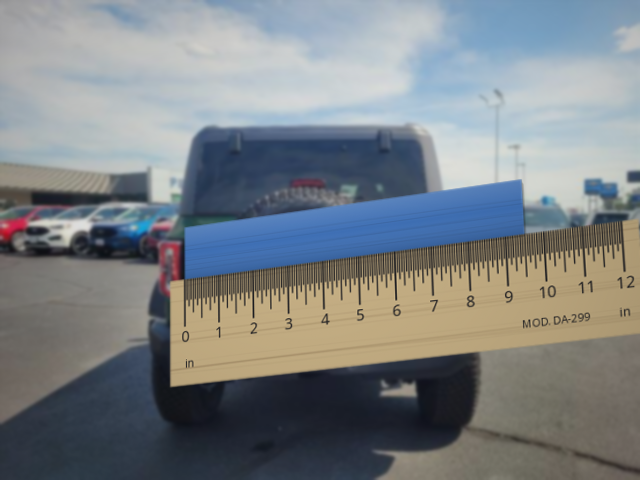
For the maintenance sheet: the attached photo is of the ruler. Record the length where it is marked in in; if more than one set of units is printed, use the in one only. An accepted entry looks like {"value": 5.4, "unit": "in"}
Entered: {"value": 9.5, "unit": "in"}
